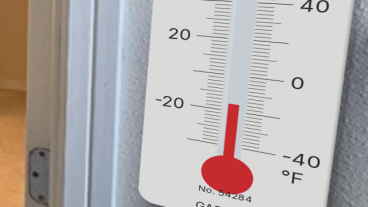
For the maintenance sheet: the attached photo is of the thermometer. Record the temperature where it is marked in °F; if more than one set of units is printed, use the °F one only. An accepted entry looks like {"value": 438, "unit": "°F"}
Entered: {"value": -16, "unit": "°F"}
